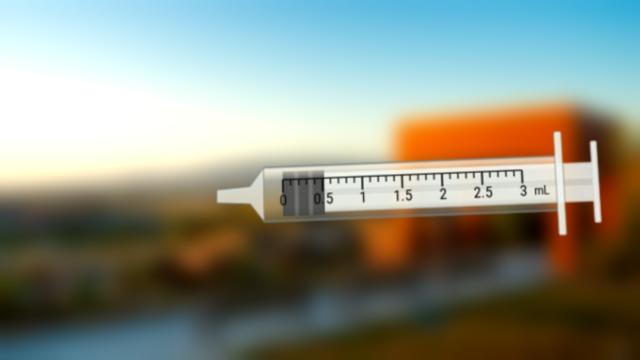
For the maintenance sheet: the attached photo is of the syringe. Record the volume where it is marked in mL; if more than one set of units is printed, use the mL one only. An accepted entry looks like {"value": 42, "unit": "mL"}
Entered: {"value": 0, "unit": "mL"}
